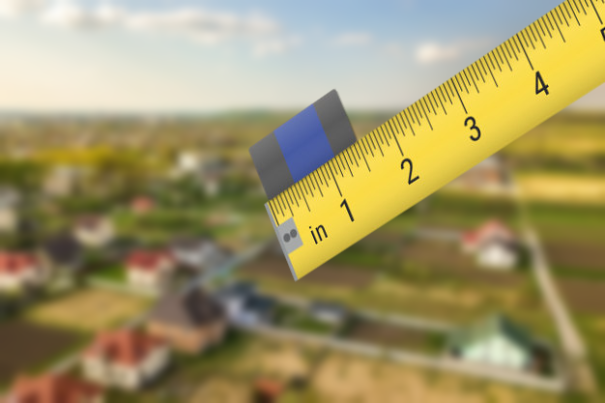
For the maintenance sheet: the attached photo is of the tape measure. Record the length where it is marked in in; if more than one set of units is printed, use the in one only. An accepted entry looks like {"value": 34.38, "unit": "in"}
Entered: {"value": 1.5, "unit": "in"}
